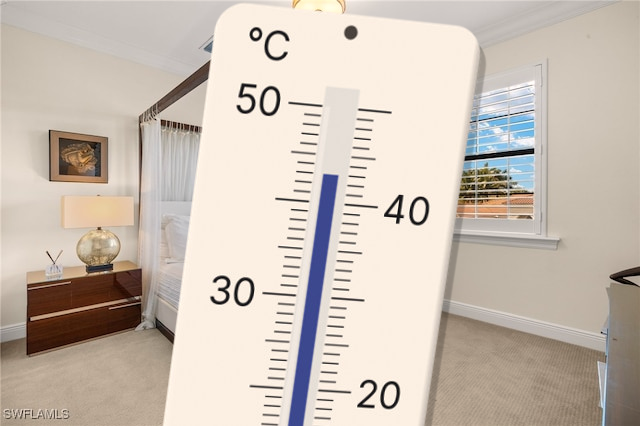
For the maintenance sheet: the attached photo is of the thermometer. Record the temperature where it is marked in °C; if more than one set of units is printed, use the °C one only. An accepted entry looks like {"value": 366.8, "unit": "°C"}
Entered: {"value": 43, "unit": "°C"}
